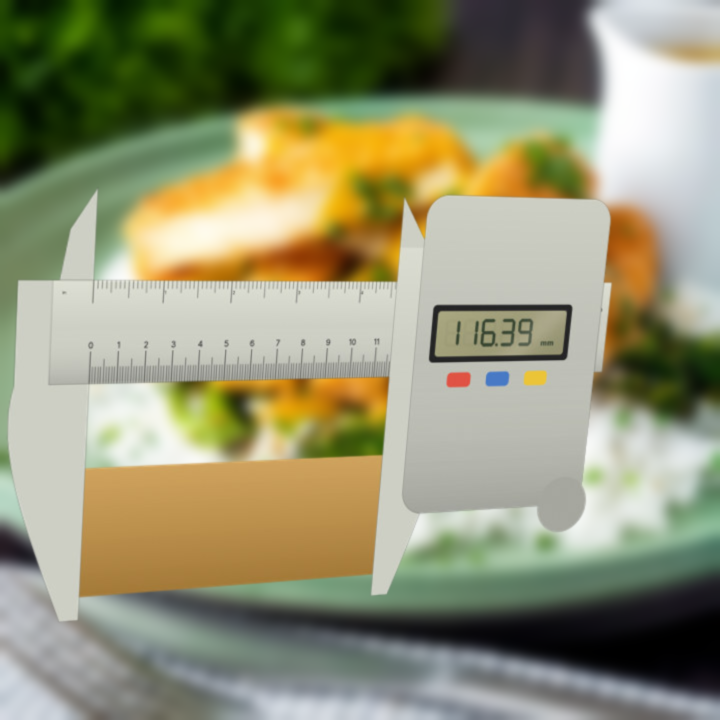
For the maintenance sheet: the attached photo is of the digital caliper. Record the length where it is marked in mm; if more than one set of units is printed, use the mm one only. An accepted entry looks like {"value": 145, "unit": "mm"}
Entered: {"value": 116.39, "unit": "mm"}
